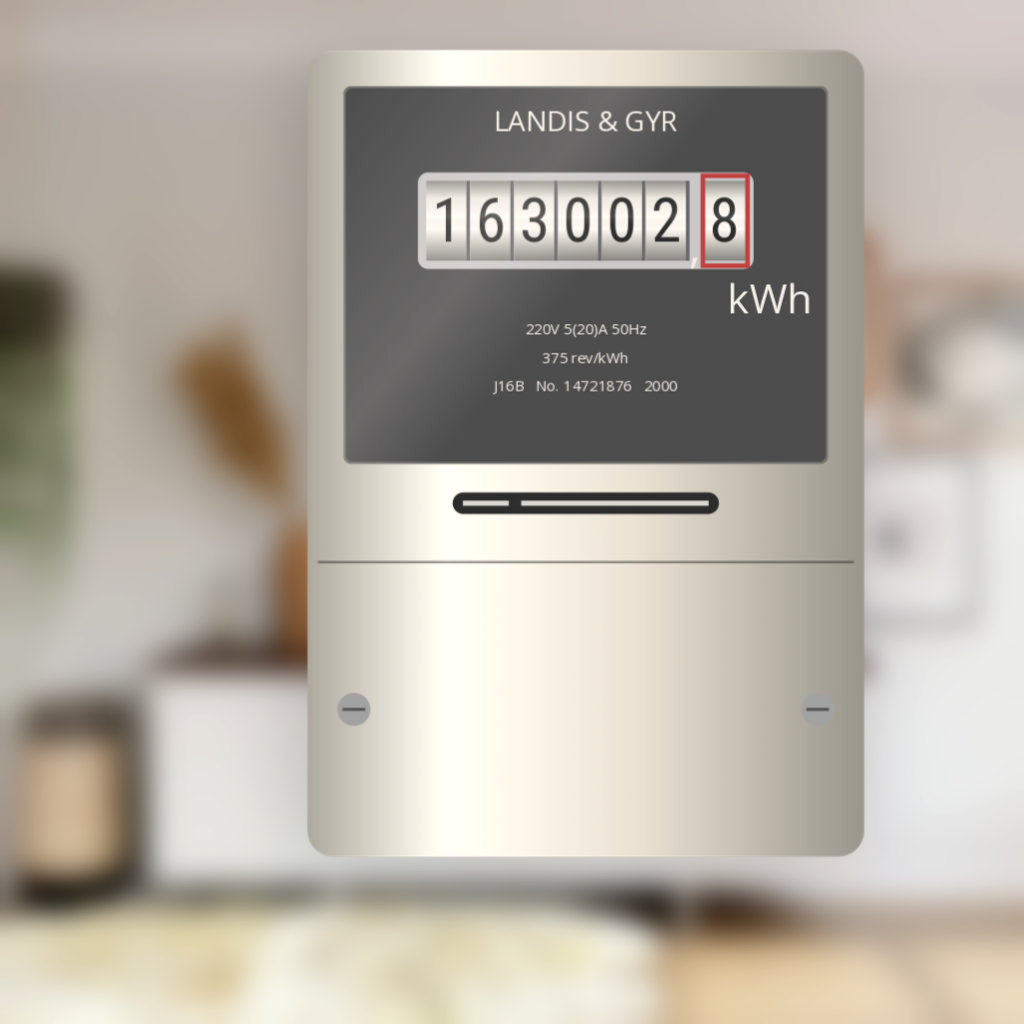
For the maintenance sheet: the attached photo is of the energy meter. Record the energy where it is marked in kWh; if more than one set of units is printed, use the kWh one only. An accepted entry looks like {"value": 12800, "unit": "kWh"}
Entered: {"value": 163002.8, "unit": "kWh"}
